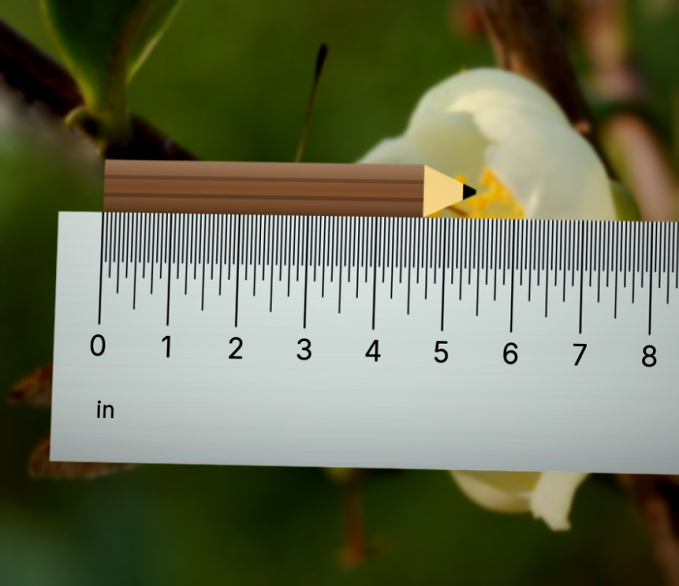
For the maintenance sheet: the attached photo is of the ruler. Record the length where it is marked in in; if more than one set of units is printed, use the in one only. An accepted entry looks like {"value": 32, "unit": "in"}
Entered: {"value": 5.4375, "unit": "in"}
